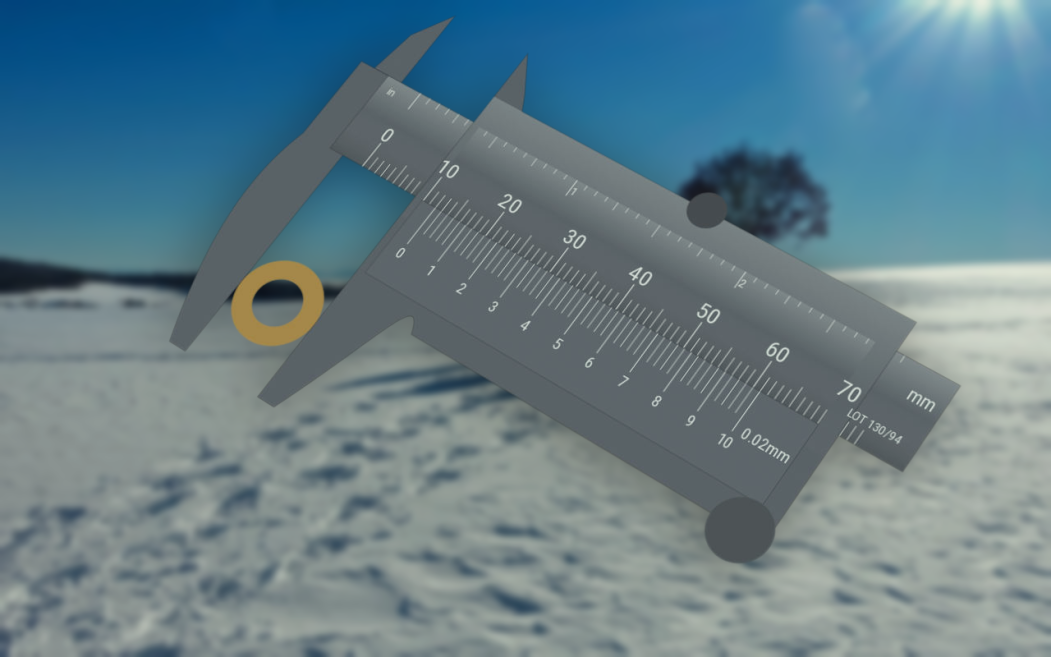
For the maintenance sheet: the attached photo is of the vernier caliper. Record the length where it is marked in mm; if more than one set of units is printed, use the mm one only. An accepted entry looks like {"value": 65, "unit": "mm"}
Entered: {"value": 12.0, "unit": "mm"}
